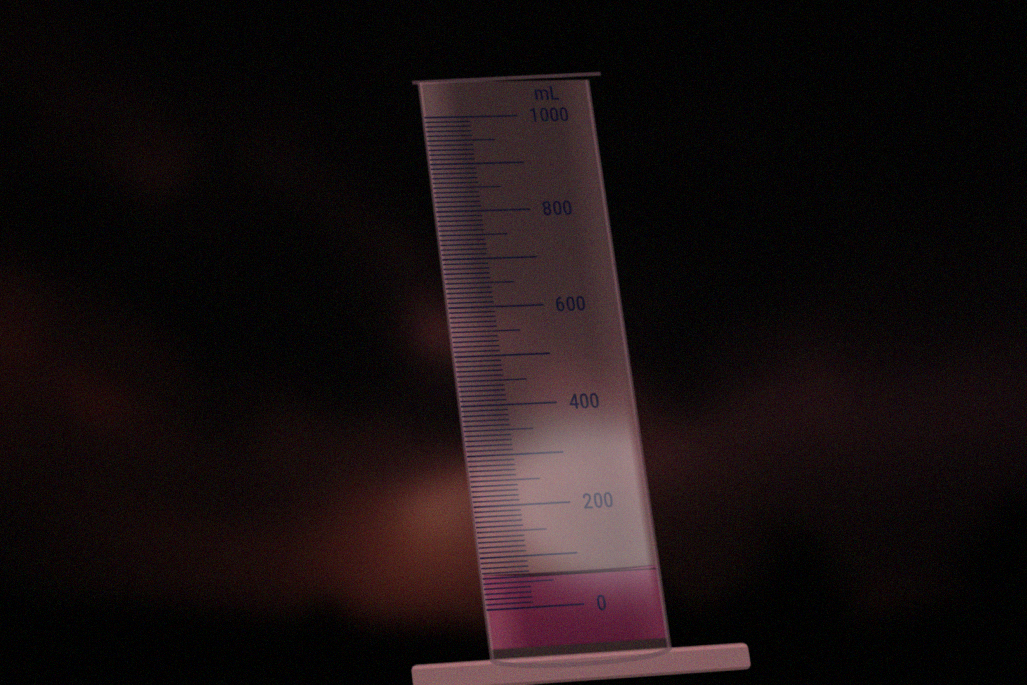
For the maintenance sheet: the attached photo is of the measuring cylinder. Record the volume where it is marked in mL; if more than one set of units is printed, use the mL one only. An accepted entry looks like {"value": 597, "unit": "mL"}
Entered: {"value": 60, "unit": "mL"}
